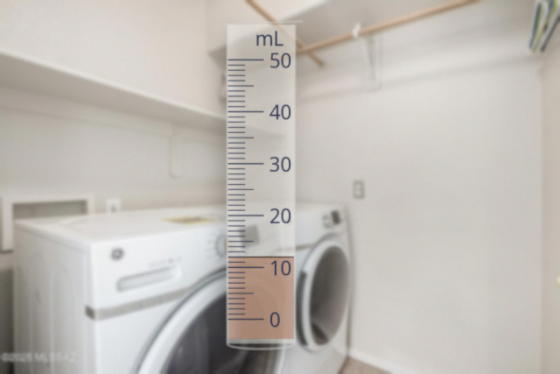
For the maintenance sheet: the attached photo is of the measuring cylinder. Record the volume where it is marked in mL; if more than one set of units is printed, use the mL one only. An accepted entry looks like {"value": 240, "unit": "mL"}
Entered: {"value": 12, "unit": "mL"}
